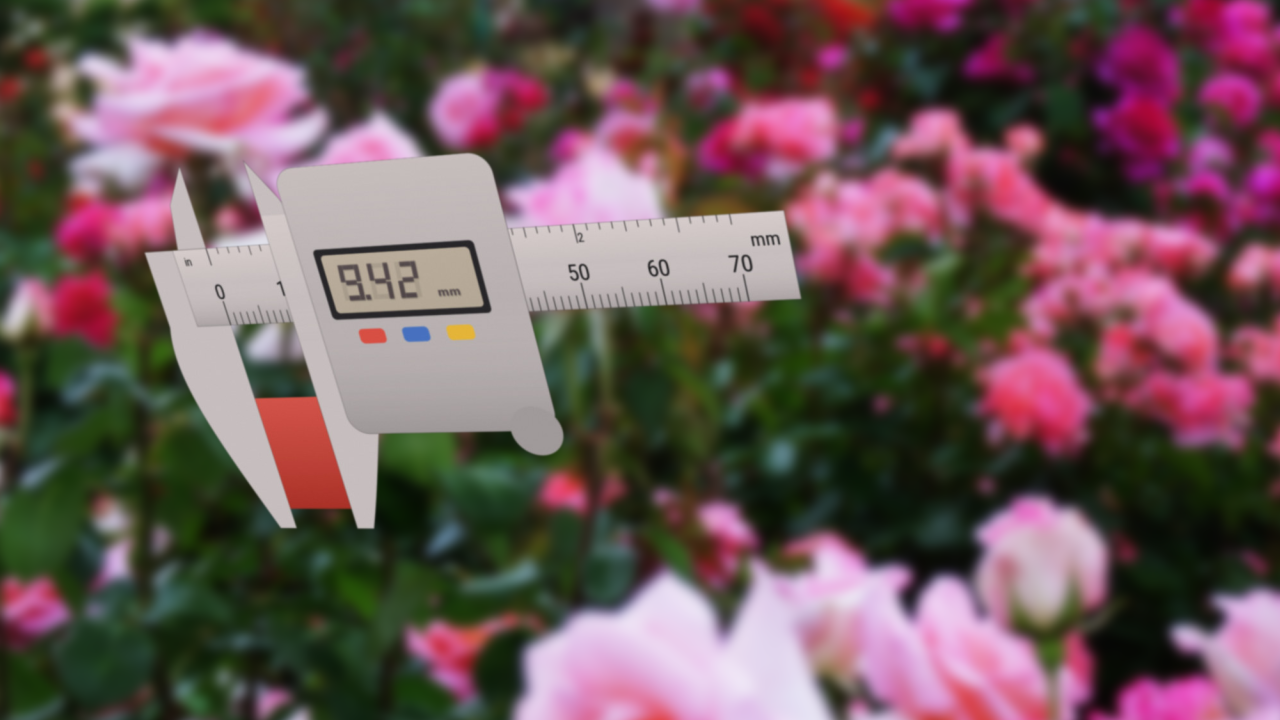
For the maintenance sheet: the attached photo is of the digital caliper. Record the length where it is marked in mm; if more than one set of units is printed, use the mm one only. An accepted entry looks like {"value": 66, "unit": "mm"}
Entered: {"value": 9.42, "unit": "mm"}
